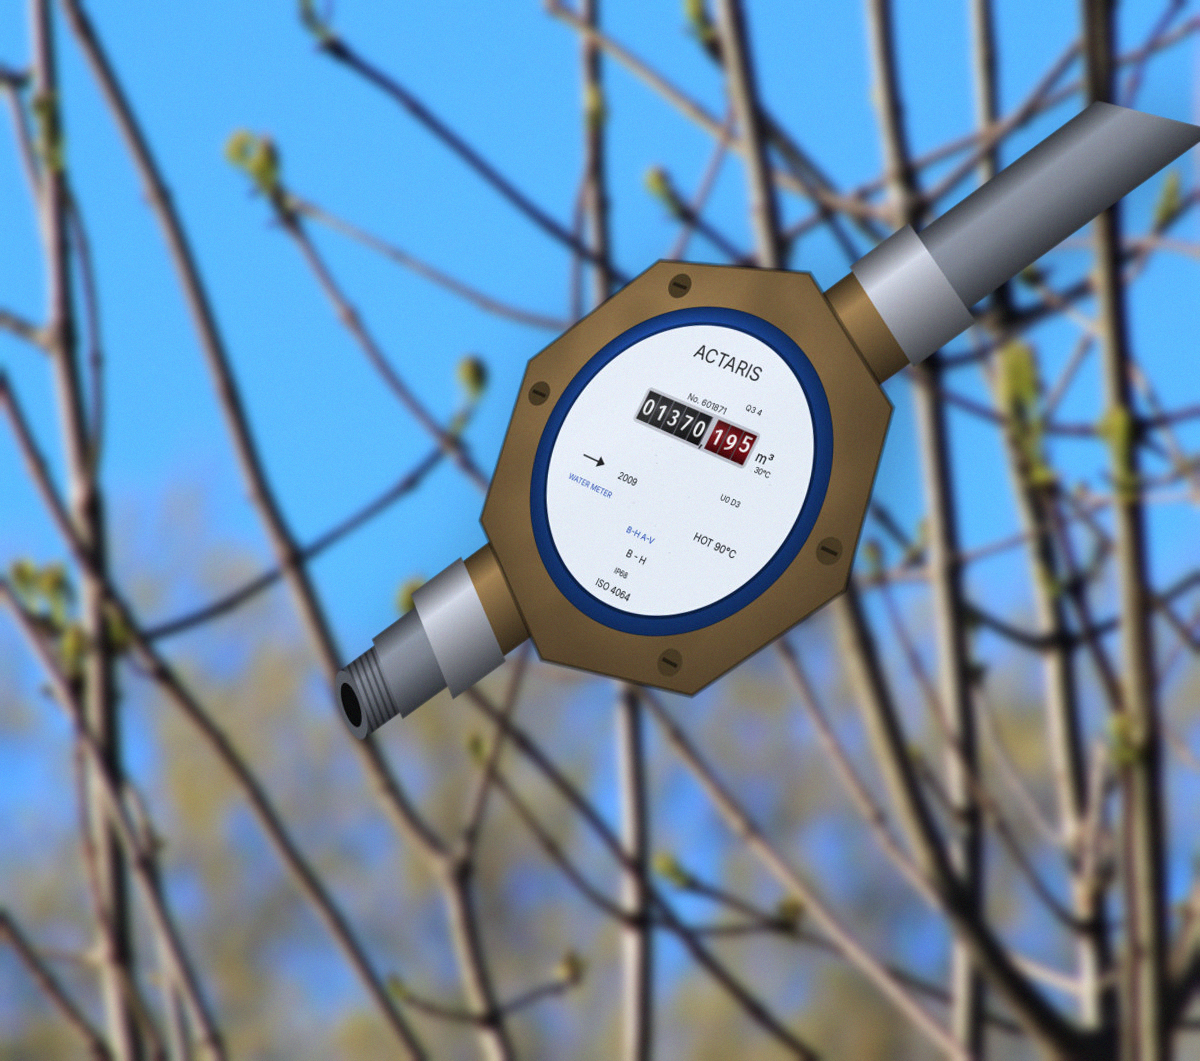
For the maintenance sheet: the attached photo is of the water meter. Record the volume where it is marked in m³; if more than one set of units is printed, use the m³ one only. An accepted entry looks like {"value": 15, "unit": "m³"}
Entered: {"value": 1370.195, "unit": "m³"}
